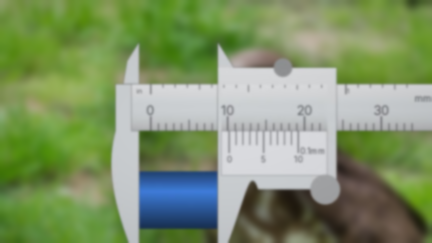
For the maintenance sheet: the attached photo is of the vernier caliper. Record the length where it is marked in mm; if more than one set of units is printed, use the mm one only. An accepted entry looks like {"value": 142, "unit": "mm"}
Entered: {"value": 10.2, "unit": "mm"}
